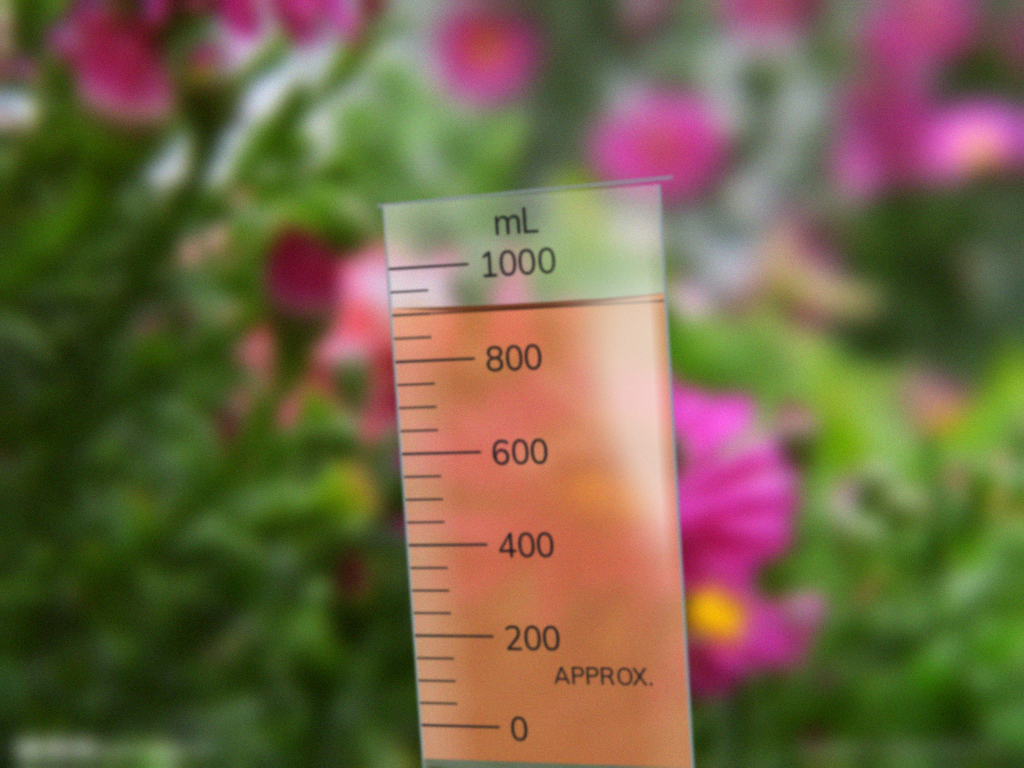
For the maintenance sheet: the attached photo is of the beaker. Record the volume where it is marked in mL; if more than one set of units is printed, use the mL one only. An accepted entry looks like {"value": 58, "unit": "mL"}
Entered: {"value": 900, "unit": "mL"}
